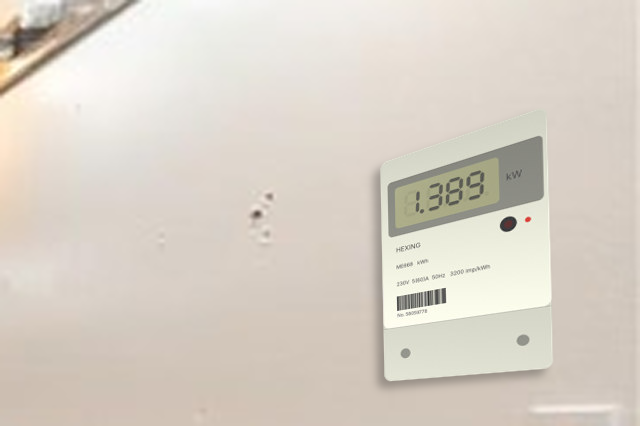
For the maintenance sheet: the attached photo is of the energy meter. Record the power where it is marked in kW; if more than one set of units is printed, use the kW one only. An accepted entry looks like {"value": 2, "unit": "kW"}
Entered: {"value": 1.389, "unit": "kW"}
